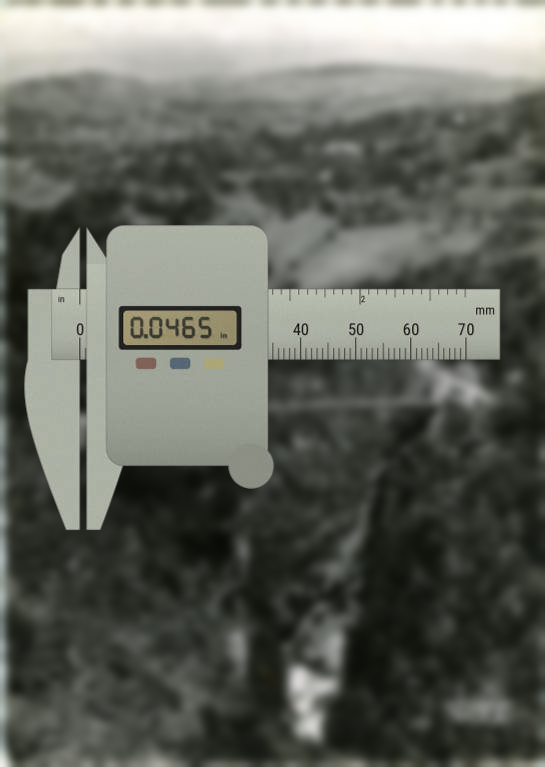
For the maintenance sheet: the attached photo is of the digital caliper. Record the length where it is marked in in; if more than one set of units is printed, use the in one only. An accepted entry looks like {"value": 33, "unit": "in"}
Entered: {"value": 0.0465, "unit": "in"}
